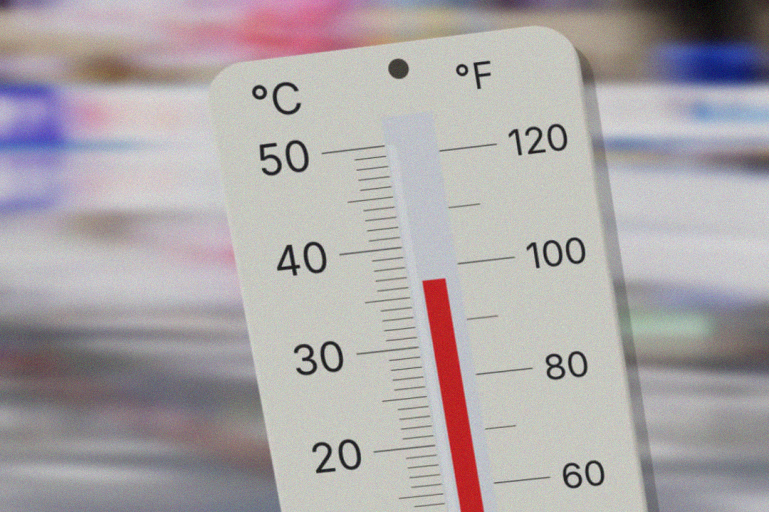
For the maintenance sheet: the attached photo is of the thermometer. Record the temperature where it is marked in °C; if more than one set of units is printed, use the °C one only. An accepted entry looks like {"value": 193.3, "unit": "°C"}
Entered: {"value": 36.5, "unit": "°C"}
